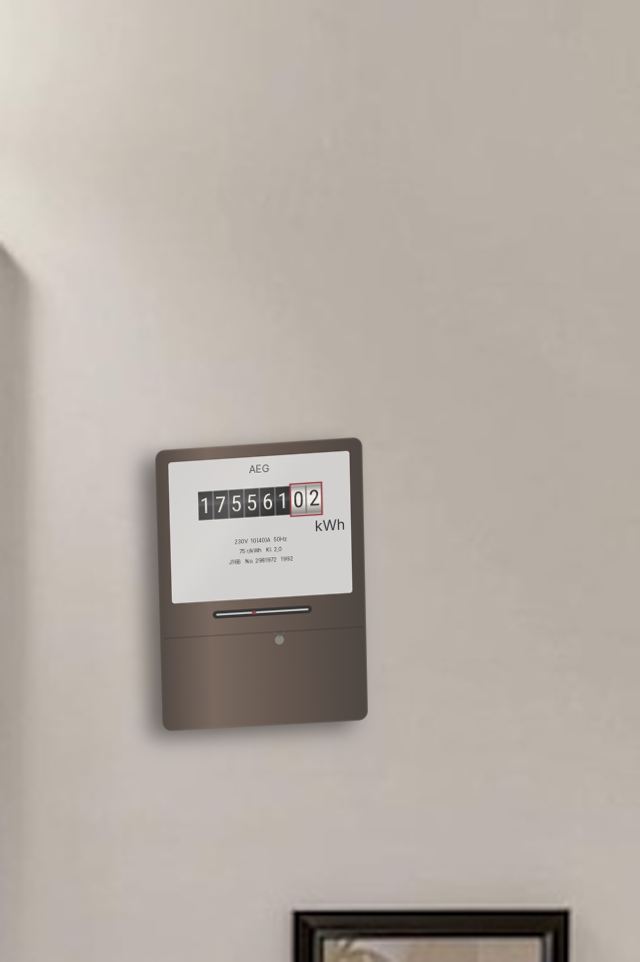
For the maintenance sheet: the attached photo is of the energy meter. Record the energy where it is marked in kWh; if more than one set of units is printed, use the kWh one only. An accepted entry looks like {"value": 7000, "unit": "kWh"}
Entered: {"value": 175561.02, "unit": "kWh"}
